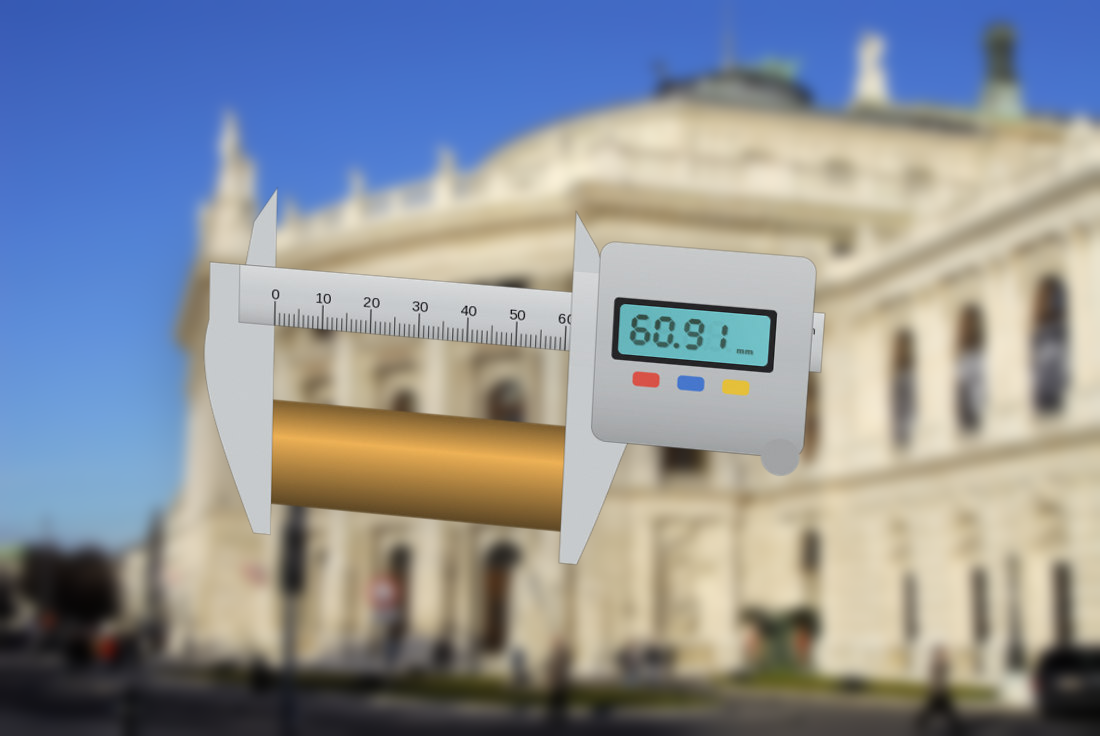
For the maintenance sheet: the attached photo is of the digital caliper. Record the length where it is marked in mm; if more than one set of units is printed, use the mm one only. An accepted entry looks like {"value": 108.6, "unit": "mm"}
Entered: {"value": 60.91, "unit": "mm"}
